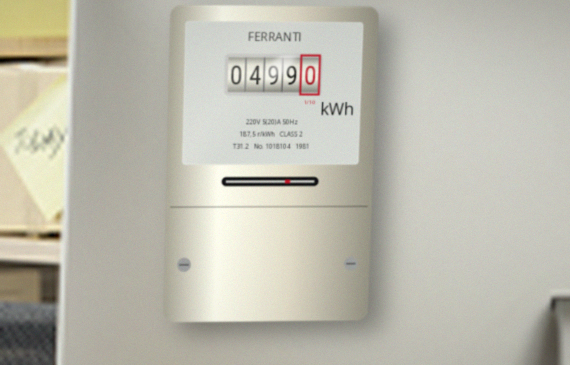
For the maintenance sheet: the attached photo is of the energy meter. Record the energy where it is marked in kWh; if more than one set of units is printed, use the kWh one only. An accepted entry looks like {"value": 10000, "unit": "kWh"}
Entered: {"value": 499.0, "unit": "kWh"}
